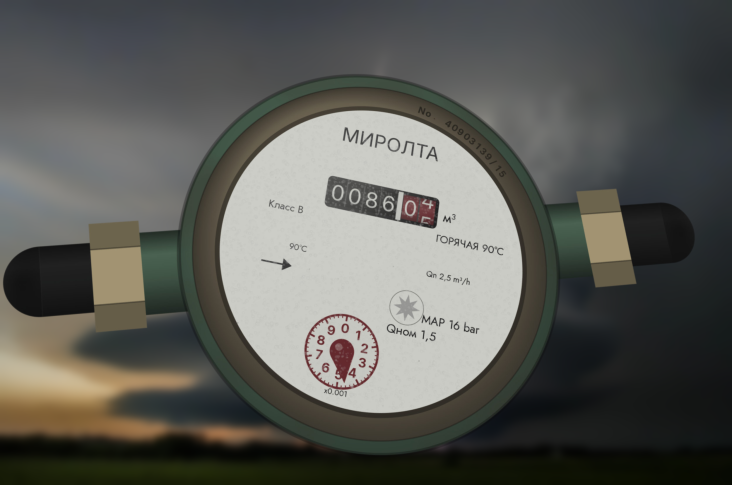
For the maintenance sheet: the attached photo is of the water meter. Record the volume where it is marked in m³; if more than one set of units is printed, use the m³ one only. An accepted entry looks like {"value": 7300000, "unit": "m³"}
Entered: {"value": 86.044, "unit": "m³"}
